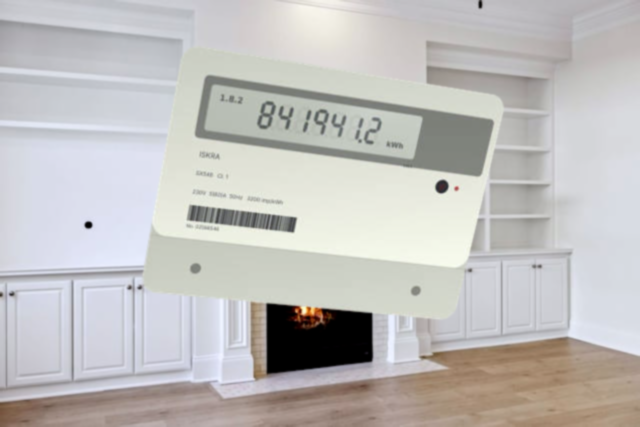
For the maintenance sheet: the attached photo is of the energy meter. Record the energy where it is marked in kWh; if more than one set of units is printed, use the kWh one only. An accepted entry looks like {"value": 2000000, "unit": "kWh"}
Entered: {"value": 841941.2, "unit": "kWh"}
